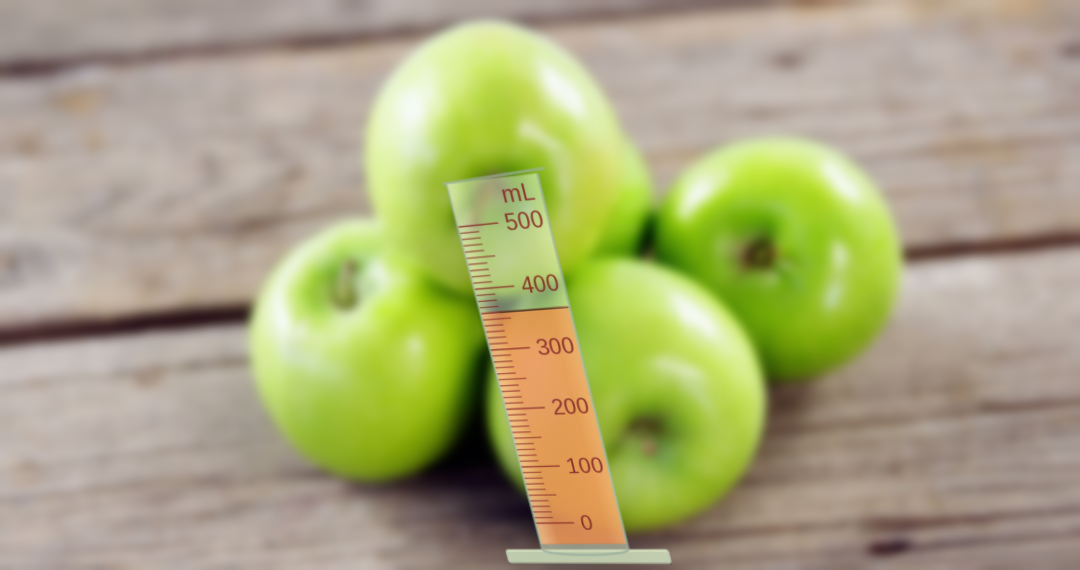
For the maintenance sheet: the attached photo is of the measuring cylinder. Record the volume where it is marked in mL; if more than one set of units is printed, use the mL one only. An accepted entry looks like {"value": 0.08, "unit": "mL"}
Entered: {"value": 360, "unit": "mL"}
